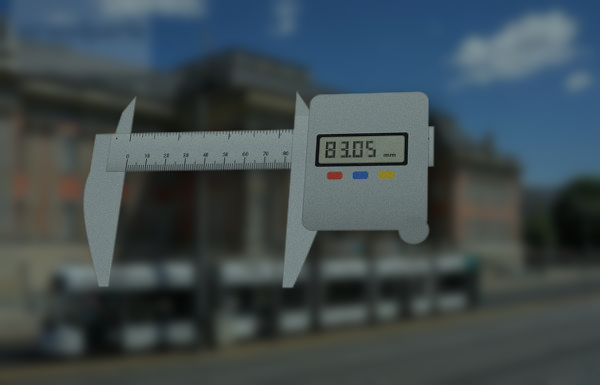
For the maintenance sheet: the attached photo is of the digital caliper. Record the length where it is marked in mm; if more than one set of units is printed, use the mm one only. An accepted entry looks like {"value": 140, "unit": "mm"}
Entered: {"value": 83.05, "unit": "mm"}
